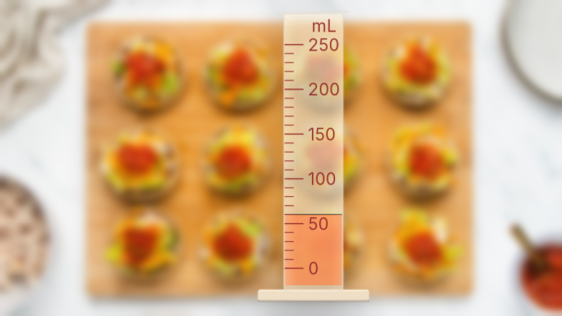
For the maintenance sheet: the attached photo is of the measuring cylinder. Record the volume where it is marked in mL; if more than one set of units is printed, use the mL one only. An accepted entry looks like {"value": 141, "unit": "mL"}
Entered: {"value": 60, "unit": "mL"}
